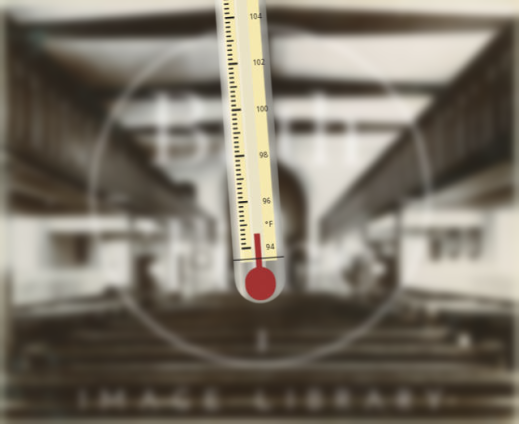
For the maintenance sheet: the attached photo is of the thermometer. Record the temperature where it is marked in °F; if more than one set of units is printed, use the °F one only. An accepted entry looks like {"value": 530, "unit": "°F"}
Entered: {"value": 94.6, "unit": "°F"}
